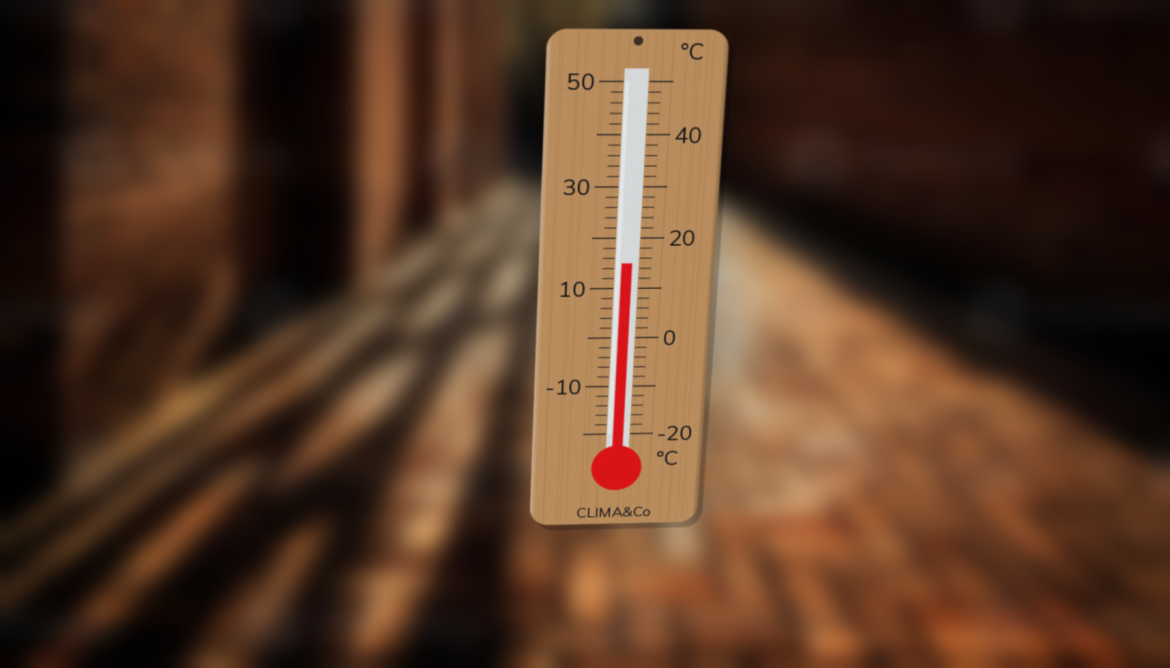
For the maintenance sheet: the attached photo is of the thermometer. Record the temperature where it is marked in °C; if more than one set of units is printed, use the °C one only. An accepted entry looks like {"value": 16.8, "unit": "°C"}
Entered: {"value": 15, "unit": "°C"}
